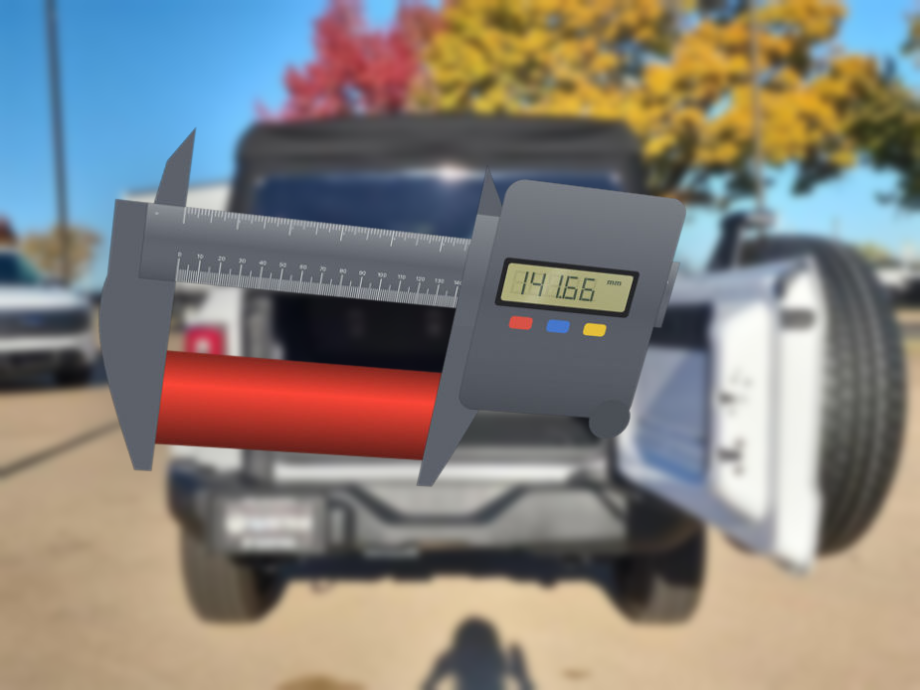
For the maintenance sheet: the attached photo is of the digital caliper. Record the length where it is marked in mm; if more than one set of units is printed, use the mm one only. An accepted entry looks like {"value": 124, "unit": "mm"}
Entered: {"value": 141.66, "unit": "mm"}
